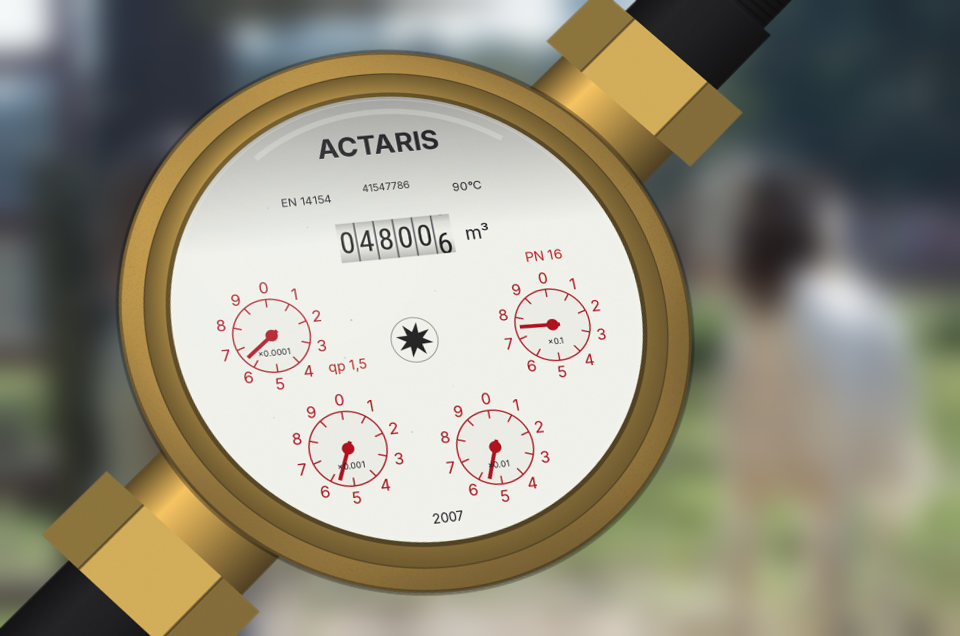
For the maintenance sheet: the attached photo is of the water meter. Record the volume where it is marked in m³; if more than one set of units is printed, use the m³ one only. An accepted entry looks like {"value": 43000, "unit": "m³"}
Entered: {"value": 48005.7556, "unit": "m³"}
